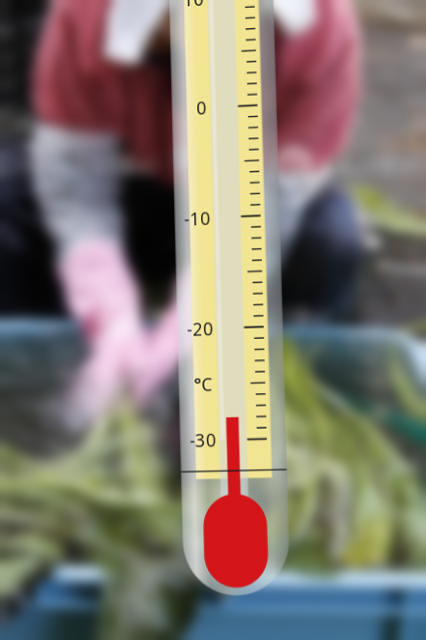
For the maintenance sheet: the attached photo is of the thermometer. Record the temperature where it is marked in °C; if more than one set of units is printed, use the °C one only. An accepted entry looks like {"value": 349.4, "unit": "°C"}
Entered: {"value": -28, "unit": "°C"}
